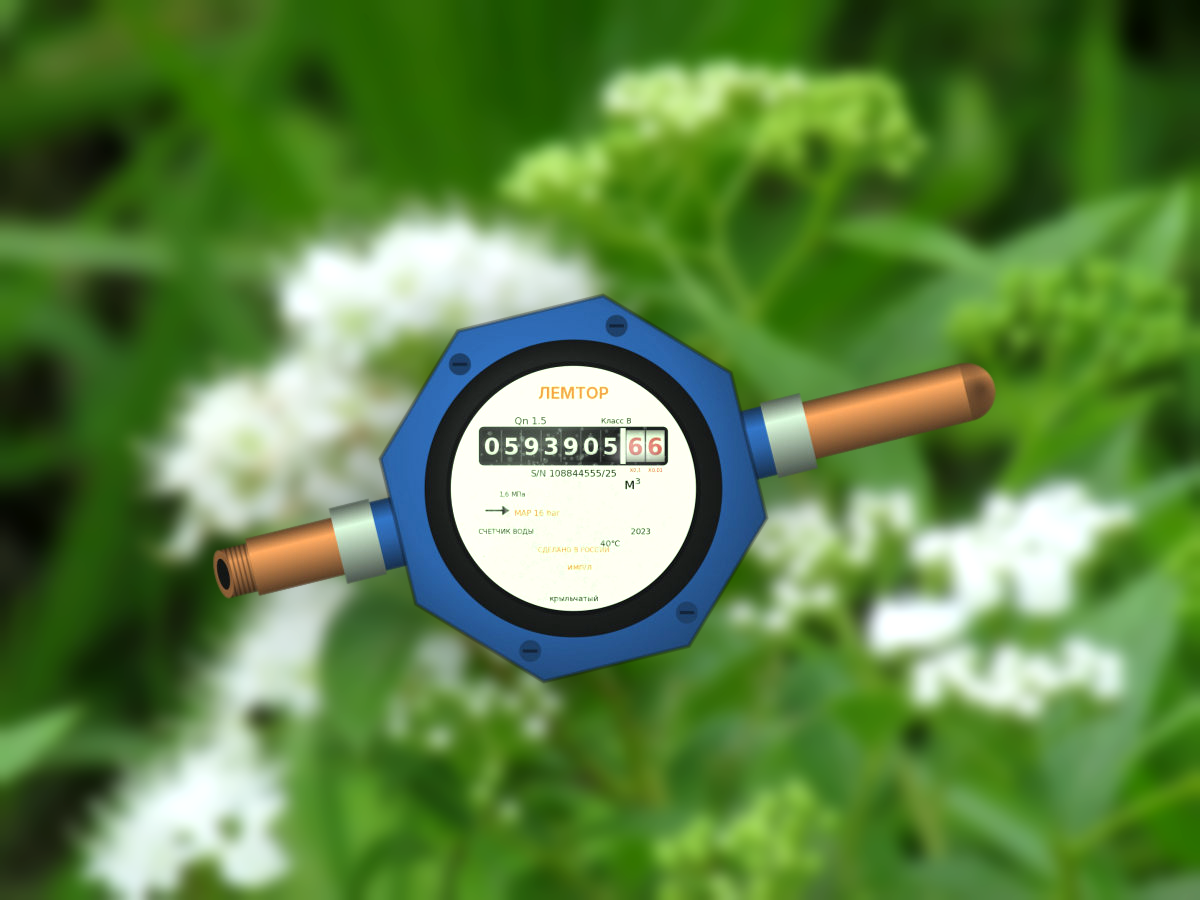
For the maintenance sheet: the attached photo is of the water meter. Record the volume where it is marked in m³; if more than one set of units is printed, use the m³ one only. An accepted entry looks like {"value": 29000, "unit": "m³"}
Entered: {"value": 593905.66, "unit": "m³"}
